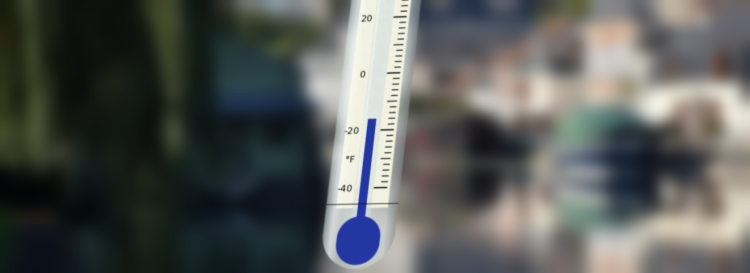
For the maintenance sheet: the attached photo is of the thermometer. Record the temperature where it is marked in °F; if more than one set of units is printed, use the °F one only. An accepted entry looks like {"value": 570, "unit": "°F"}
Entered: {"value": -16, "unit": "°F"}
